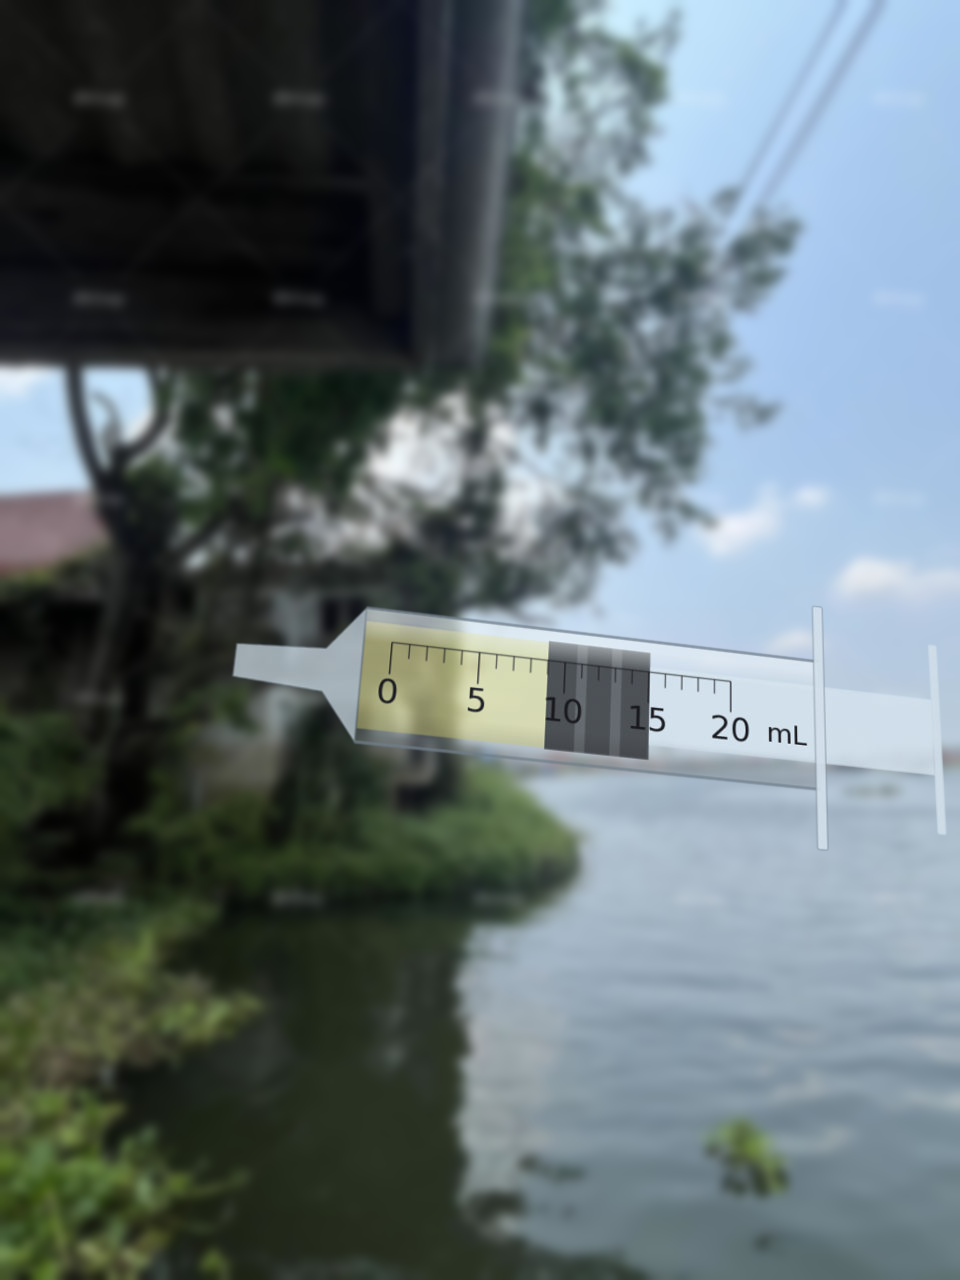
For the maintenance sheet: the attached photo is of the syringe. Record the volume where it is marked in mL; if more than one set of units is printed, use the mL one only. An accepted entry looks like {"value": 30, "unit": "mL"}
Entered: {"value": 9, "unit": "mL"}
